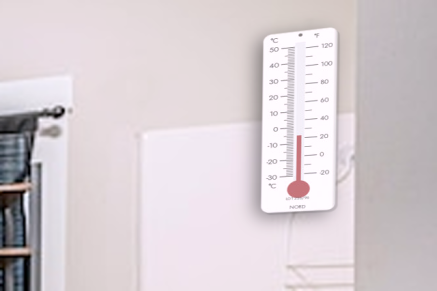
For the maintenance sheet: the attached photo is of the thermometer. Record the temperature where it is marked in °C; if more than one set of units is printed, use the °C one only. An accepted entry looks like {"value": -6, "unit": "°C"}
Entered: {"value": -5, "unit": "°C"}
